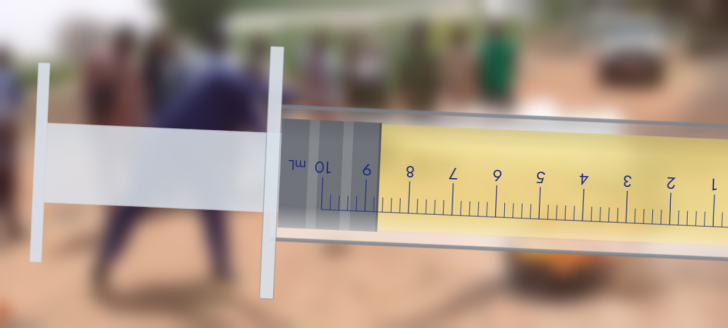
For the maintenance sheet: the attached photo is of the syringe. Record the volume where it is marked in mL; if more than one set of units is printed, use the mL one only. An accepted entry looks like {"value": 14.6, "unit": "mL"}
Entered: {"value": 8.7, "unit": "mL"}
